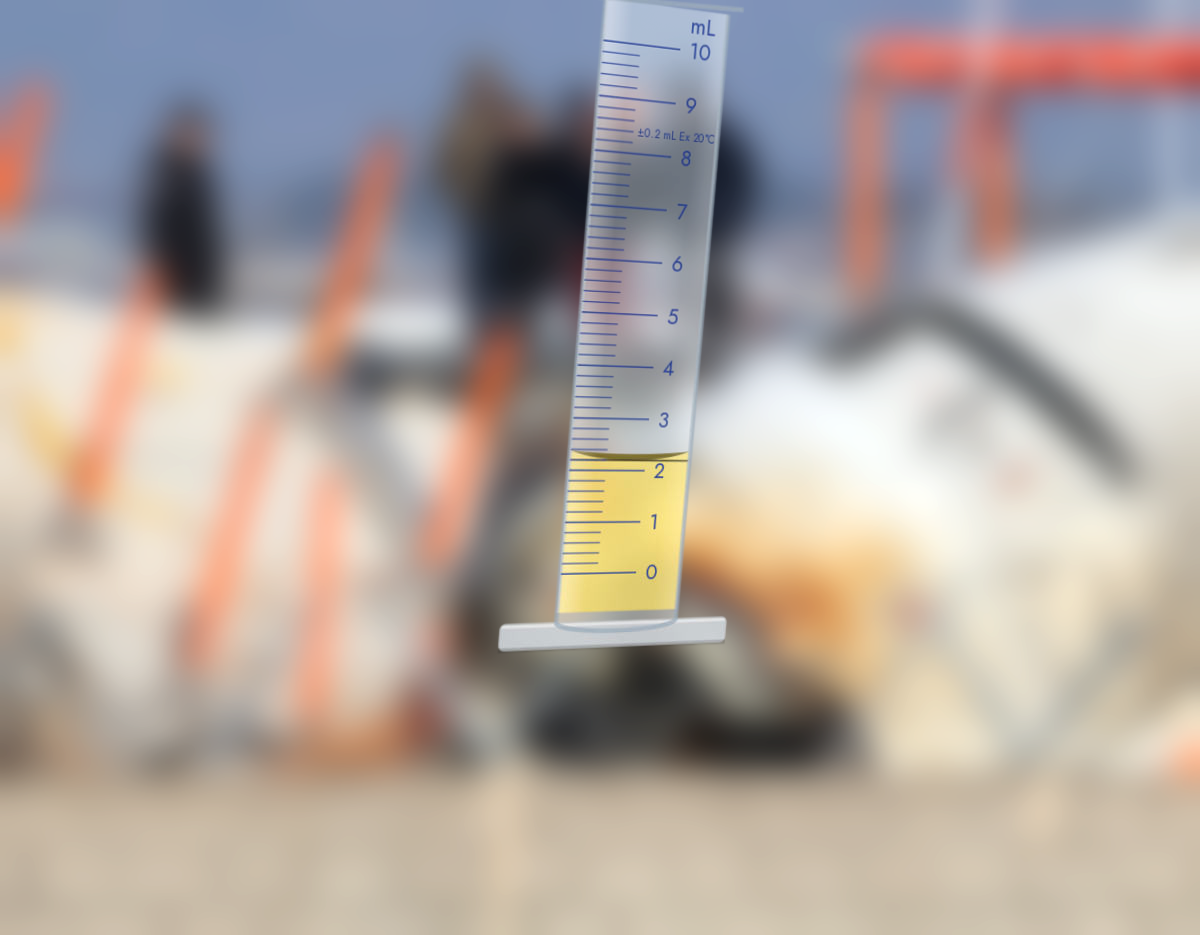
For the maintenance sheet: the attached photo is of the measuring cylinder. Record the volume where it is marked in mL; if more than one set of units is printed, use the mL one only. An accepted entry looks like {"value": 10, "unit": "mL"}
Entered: {"value": 2.2, "unit": "mL"}
